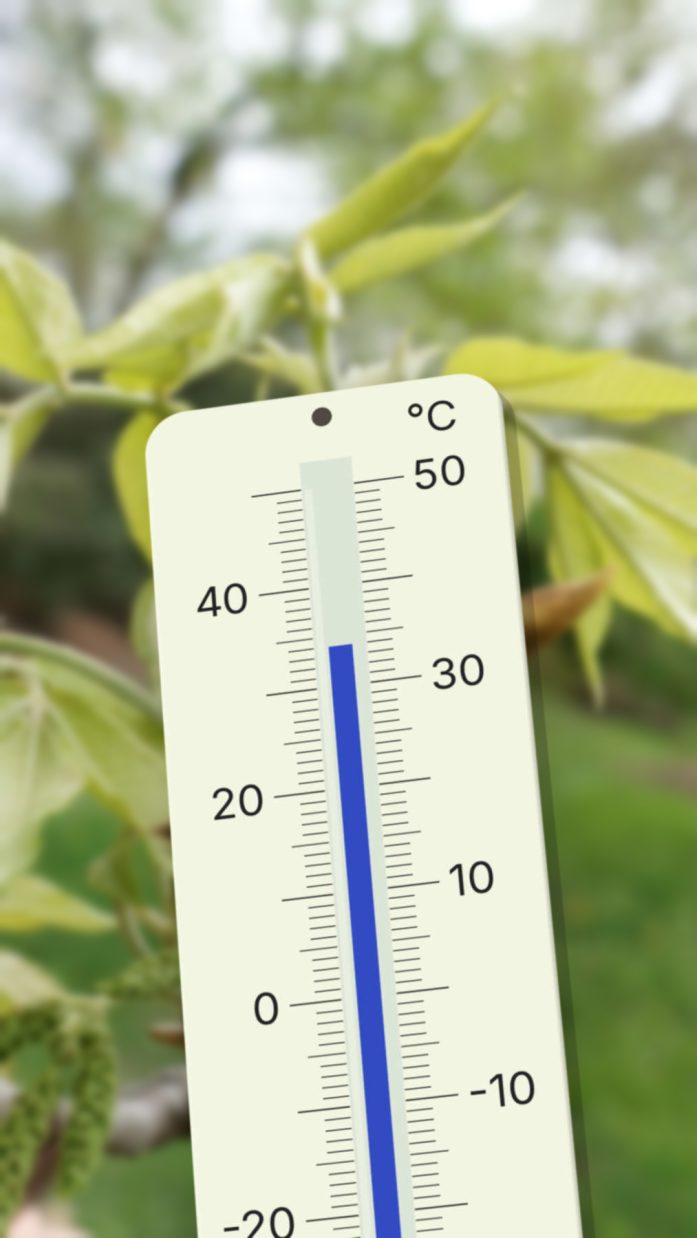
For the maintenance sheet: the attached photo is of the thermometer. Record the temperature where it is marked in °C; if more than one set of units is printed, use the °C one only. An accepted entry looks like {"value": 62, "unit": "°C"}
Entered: {"value": 34, "unit": "°C"}
